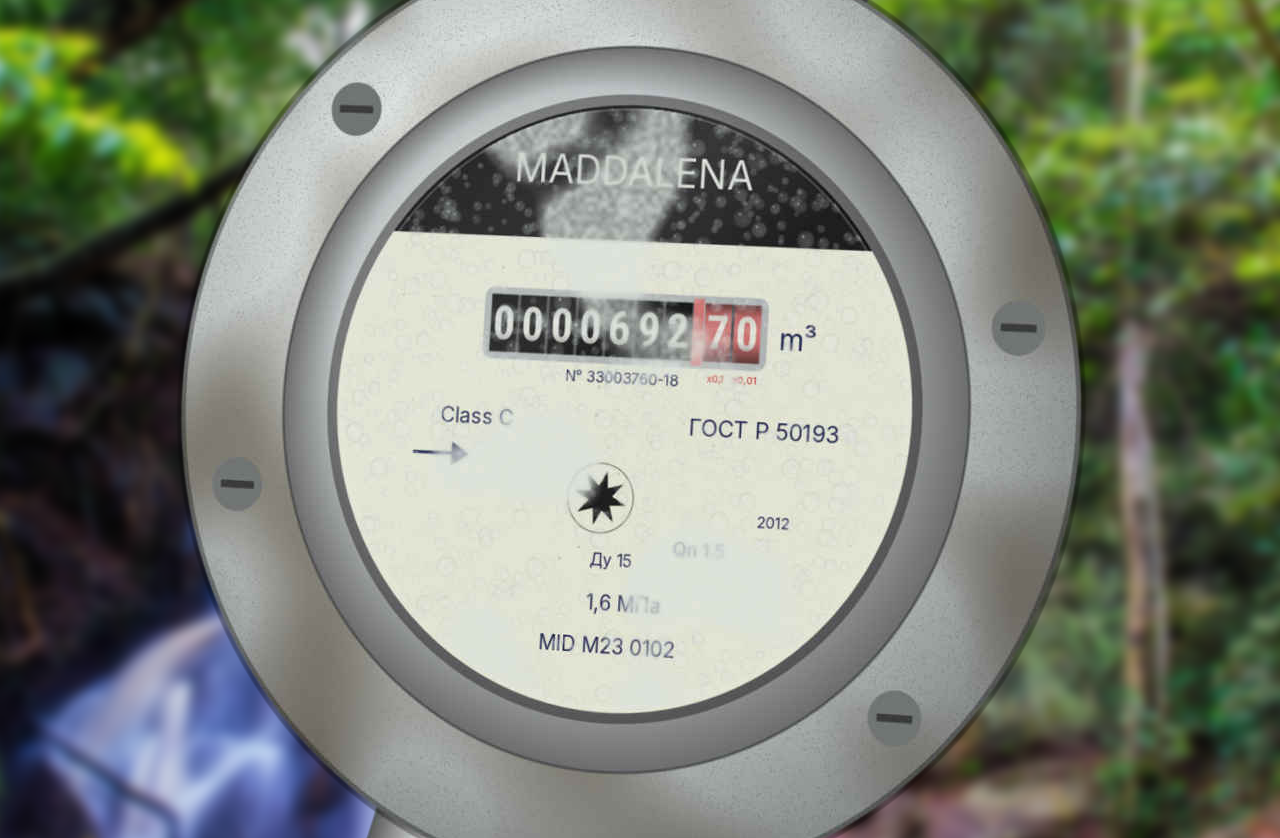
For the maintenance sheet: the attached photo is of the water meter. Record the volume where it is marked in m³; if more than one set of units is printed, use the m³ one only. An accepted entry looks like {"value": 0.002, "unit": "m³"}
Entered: {"value": 692.70, "unit": "m³"}
